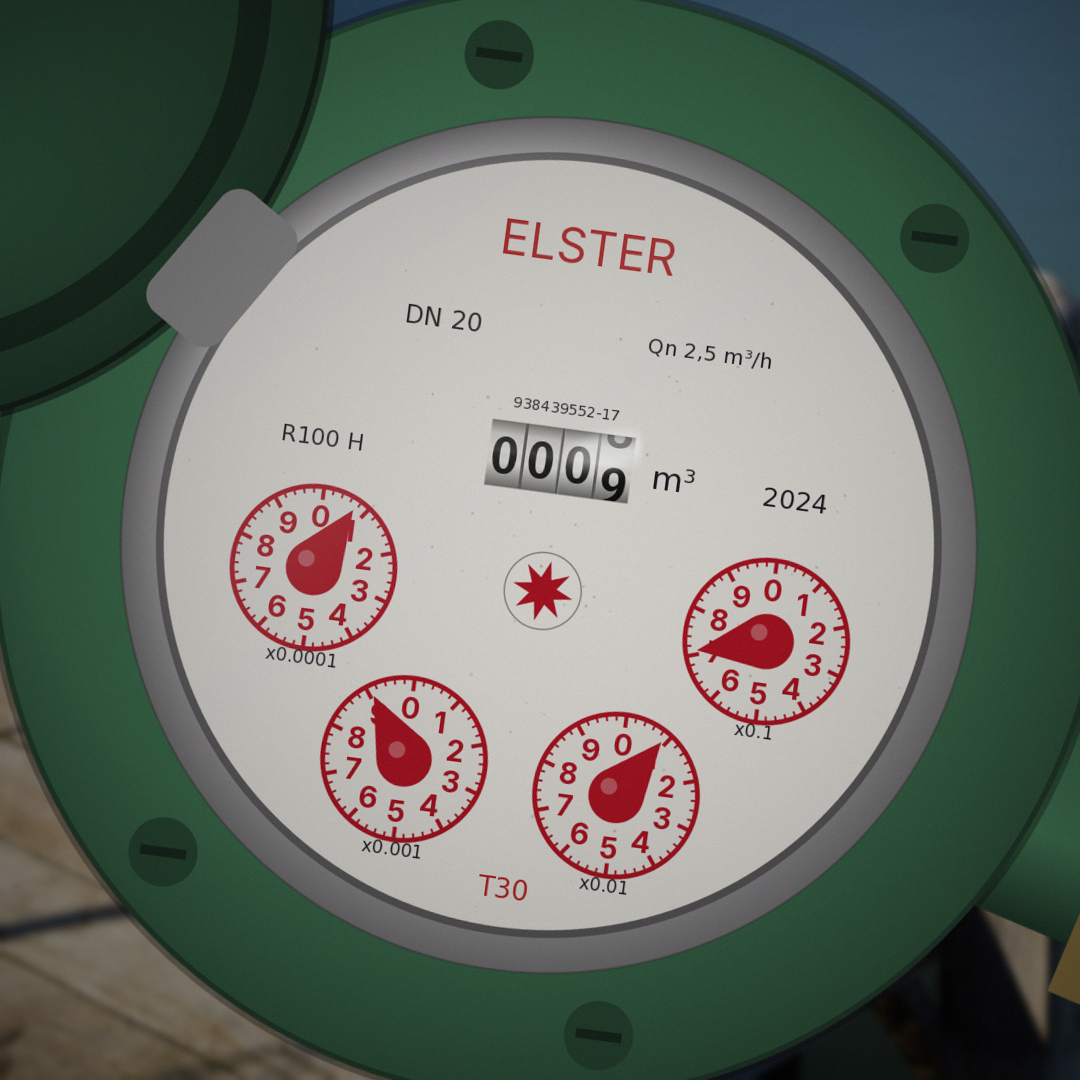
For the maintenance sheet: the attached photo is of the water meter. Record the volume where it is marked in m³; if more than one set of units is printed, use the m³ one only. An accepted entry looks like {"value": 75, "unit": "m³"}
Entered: {"value": 8.7090, "unit": "m³"}
